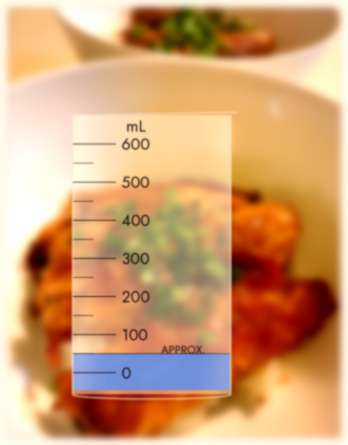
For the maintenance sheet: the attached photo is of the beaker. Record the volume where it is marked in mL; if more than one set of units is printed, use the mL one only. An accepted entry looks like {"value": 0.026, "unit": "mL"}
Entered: {"value": 50, "unit": "mL"}
